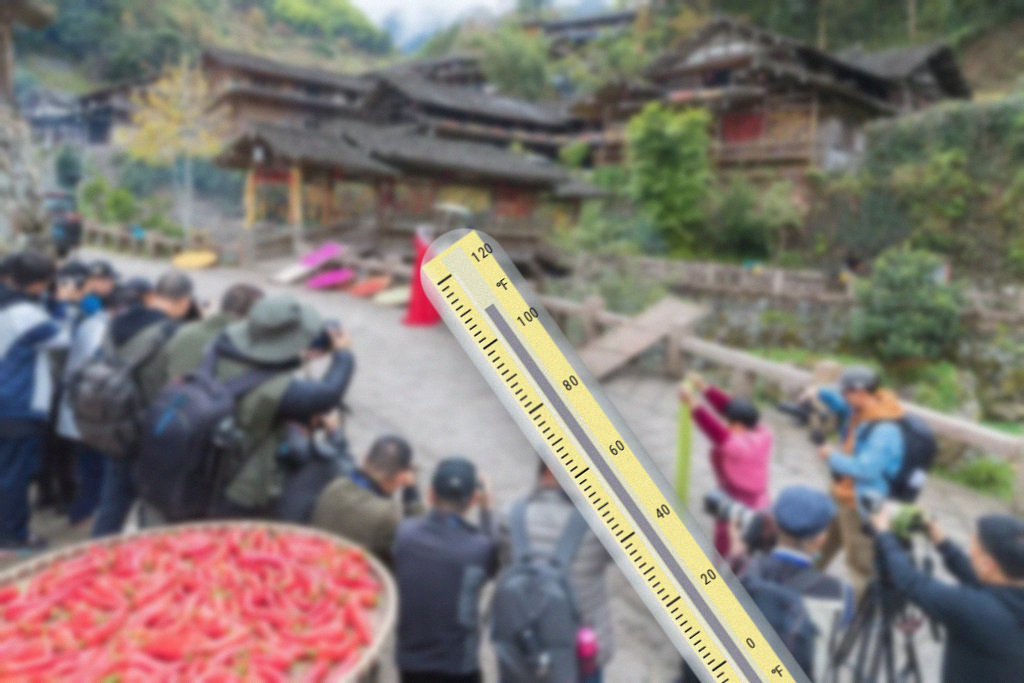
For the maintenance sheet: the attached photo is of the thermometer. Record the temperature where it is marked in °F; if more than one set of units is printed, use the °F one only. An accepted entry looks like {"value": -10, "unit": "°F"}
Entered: {"value": 108, "unit": "°F"}
